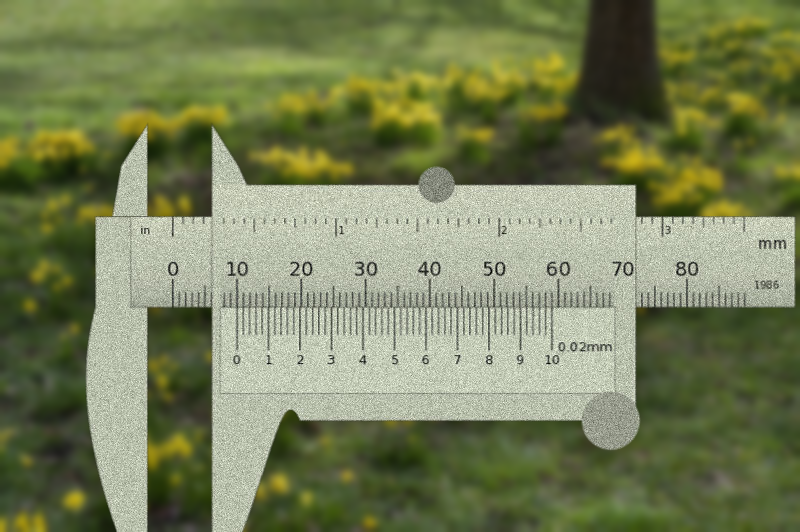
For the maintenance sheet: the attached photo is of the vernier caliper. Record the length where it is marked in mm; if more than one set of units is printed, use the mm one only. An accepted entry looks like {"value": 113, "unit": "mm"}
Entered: {"value": 10.0, "unit": "mm"}
